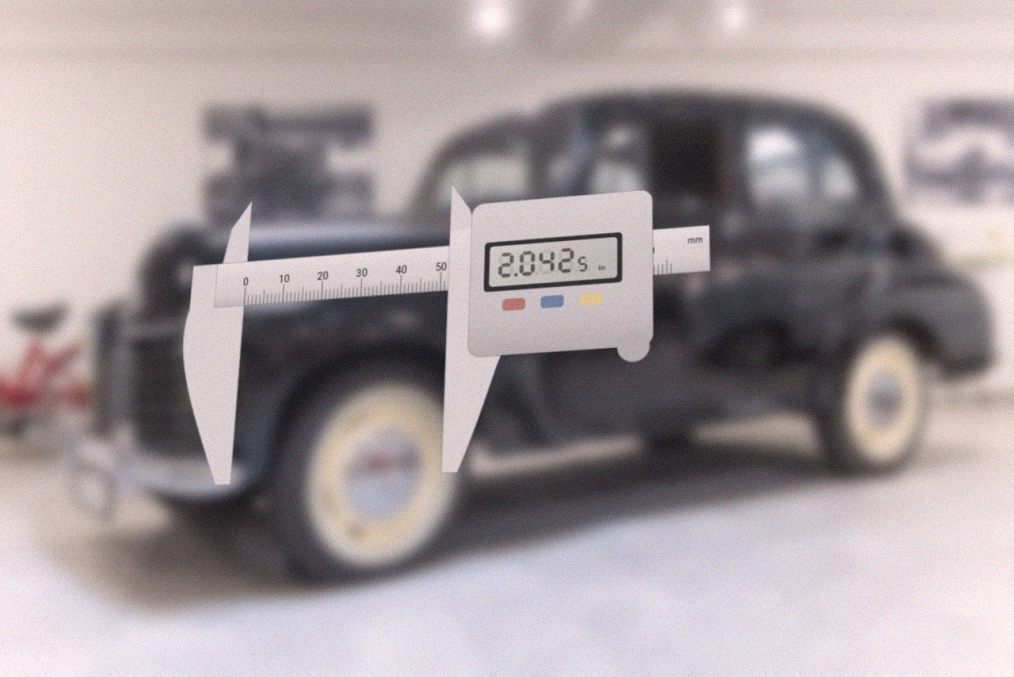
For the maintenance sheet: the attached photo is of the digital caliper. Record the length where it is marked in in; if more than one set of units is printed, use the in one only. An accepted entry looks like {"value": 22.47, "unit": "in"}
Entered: {"value": 2.0425, "unit": "in"}
